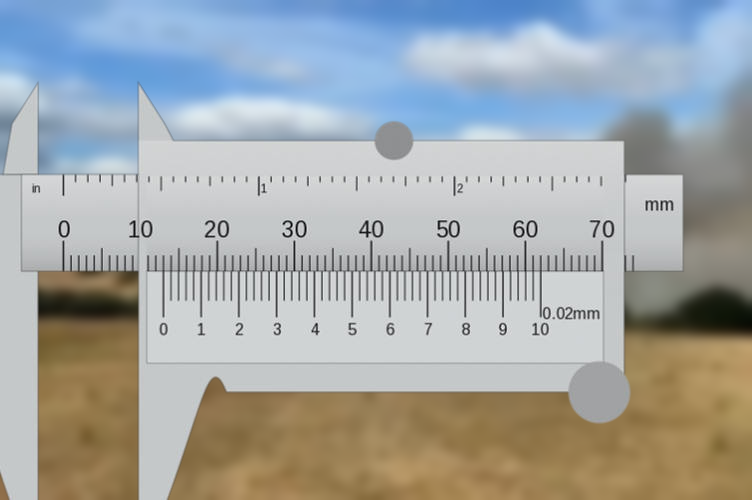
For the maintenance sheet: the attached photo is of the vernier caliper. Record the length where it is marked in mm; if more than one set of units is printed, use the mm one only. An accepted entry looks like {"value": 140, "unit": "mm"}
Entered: {"value": 13.0, "unit": "mm"}
